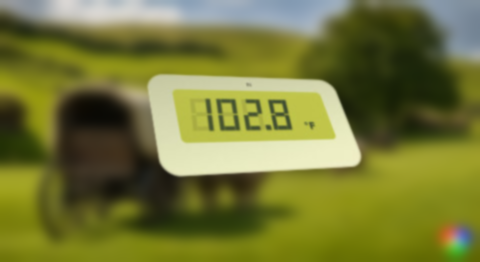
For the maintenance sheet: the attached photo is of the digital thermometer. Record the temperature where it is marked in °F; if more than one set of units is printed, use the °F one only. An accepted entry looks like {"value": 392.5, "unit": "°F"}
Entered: {"value": 102.8, "unit": "°F"}
